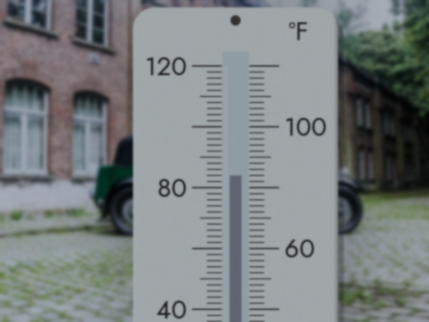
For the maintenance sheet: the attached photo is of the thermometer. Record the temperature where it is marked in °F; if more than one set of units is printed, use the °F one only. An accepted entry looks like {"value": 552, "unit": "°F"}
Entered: {"value": 84, "unit": "°F"}
